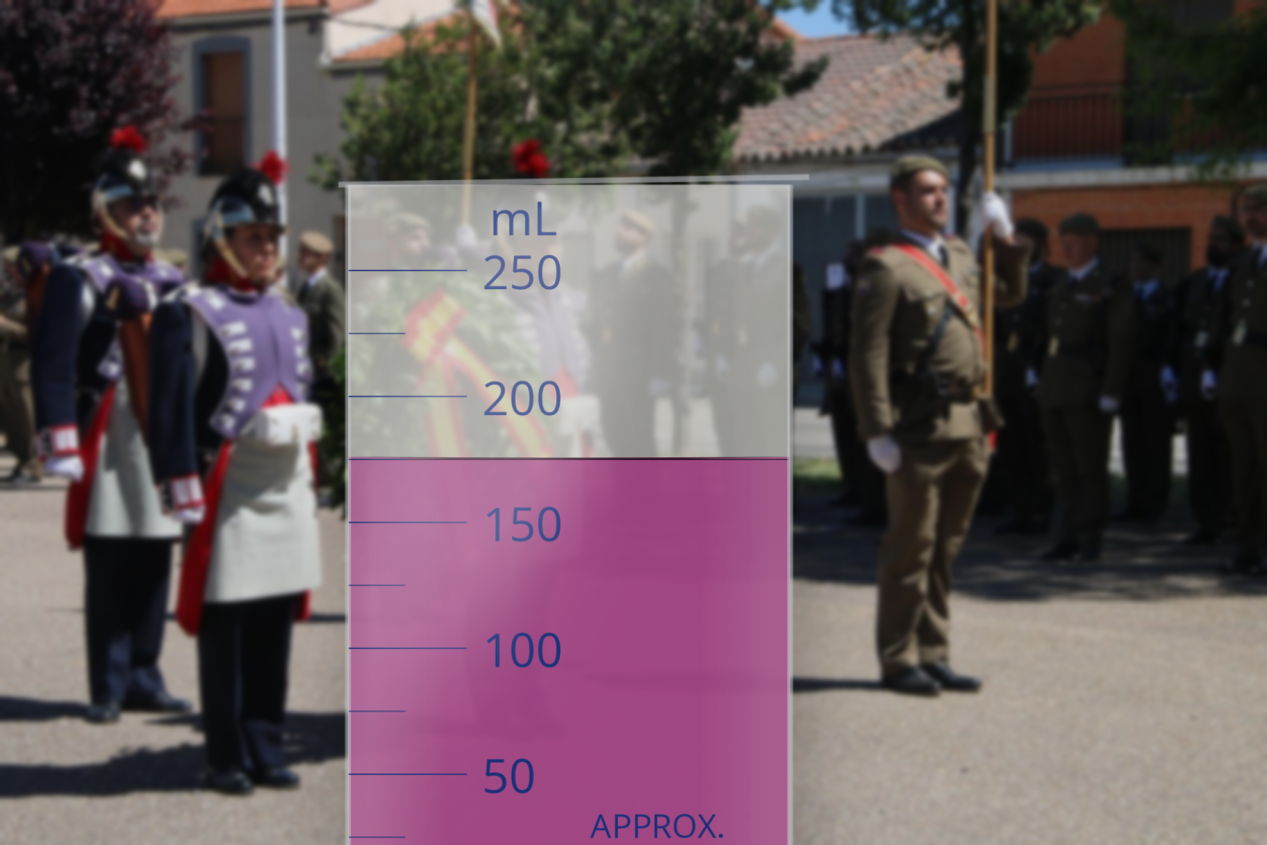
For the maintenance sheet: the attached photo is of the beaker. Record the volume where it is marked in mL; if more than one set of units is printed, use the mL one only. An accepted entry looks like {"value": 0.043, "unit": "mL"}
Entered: {"value": 175, "unit": "mL"}
